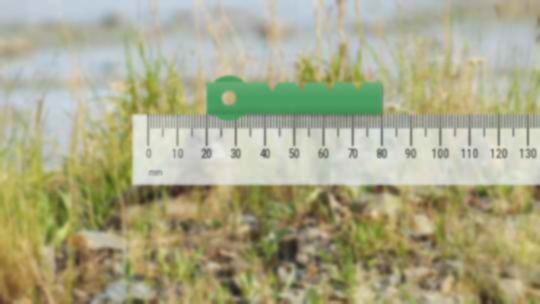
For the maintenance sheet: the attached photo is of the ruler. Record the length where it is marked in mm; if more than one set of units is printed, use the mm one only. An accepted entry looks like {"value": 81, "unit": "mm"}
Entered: {"value": 60, "unit": "mm"}
